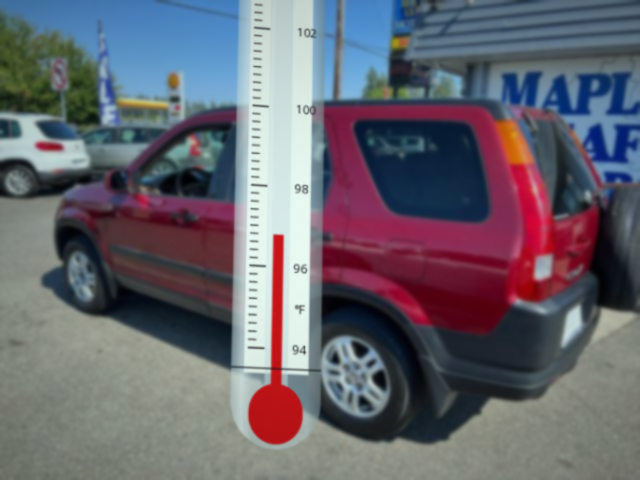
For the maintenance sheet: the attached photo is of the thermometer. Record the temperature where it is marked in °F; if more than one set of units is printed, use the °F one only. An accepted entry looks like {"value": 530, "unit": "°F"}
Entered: {"value": 96.8, "unit": "°F"}
